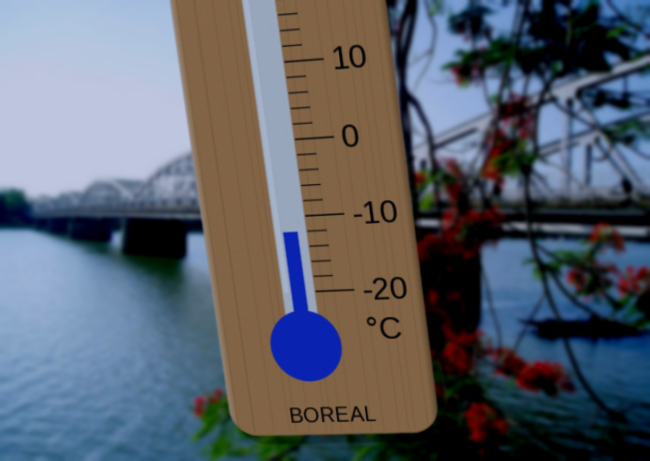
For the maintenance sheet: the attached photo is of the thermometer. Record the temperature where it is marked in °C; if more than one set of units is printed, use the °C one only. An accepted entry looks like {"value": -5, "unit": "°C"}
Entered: {"value": -12, "unit": "°C"}
